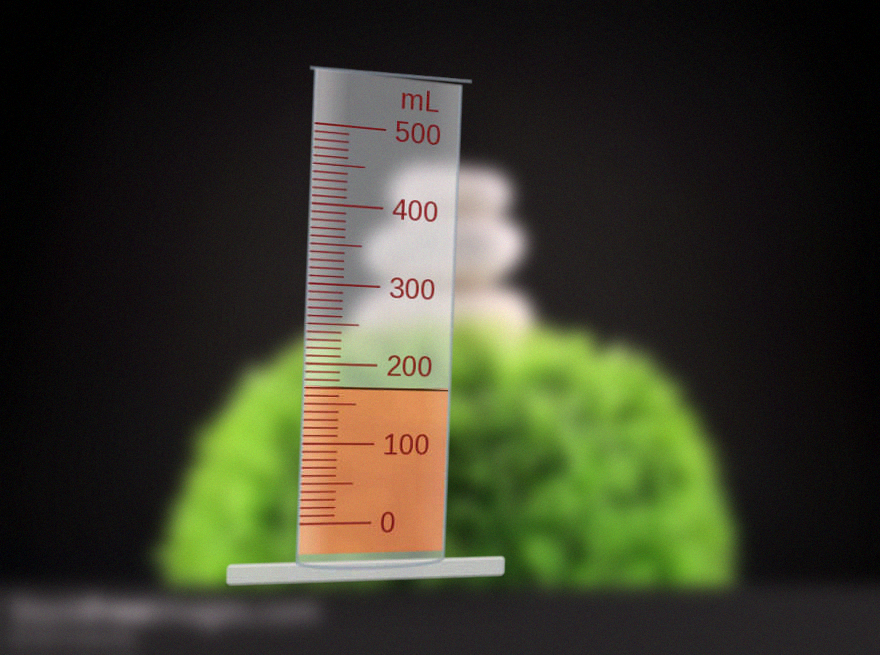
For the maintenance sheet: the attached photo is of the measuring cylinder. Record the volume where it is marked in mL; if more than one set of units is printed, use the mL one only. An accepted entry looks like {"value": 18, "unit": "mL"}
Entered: {"value": 170, "unit": "mL"}
